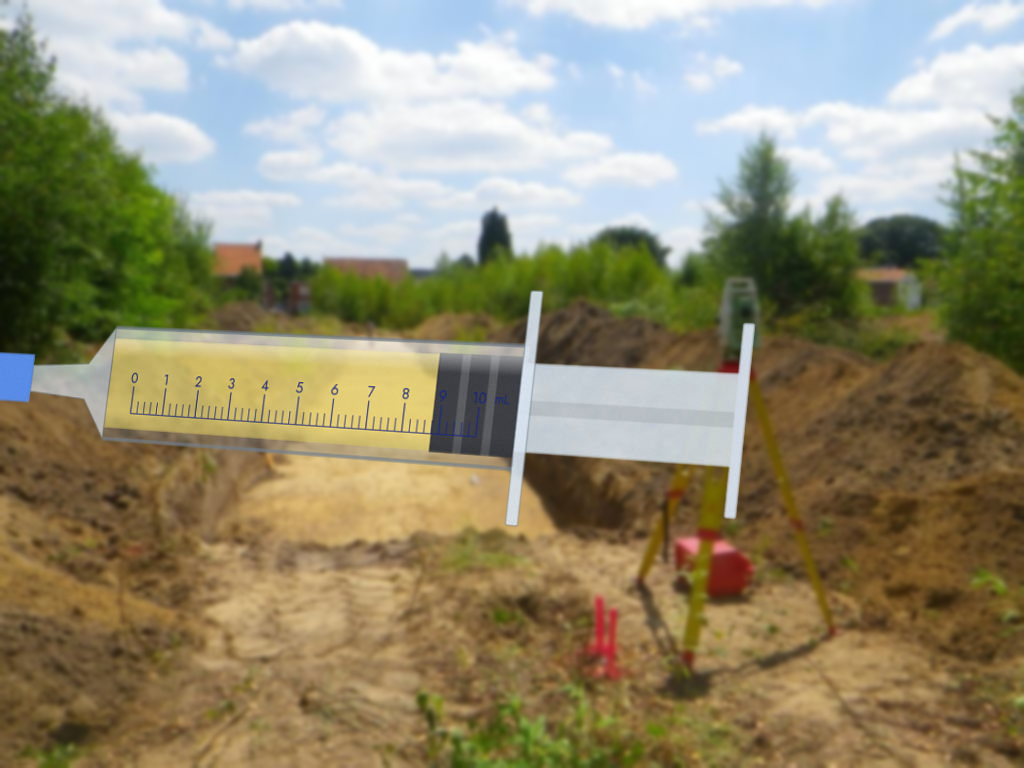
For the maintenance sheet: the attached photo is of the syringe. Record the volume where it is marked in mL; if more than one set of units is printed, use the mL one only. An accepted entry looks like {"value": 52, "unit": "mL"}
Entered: {"value": 8.8, "unit": "mL"}
